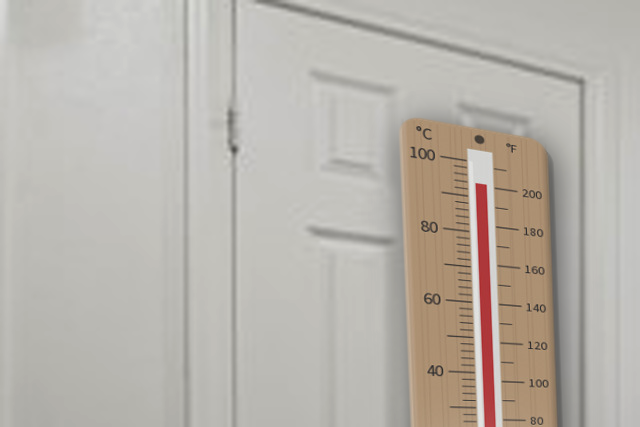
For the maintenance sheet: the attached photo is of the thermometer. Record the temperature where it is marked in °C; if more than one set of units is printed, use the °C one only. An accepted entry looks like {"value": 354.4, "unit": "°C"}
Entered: {"value": 94, "unit": "°C"}
